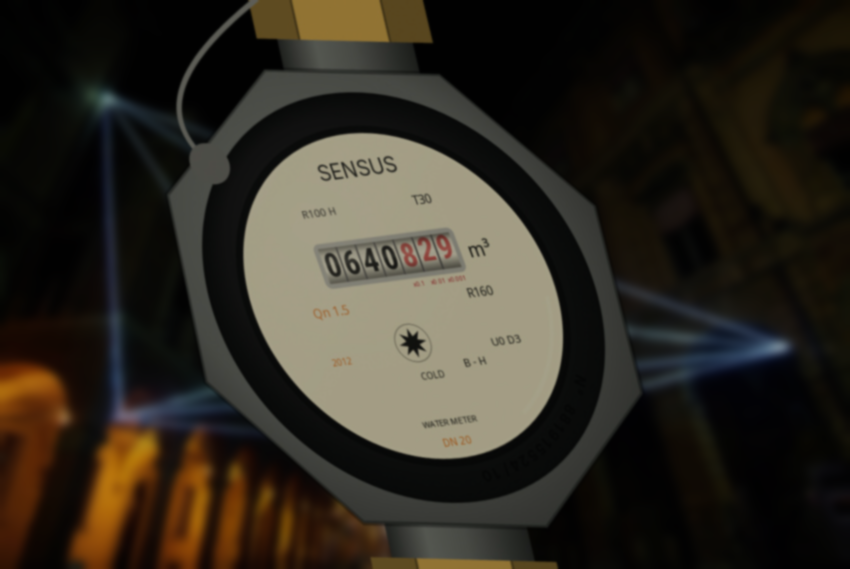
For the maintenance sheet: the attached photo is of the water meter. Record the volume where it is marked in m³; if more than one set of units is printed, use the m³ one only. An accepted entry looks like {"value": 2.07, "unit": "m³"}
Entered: {"value": 640.829, "unit": "m³"}
